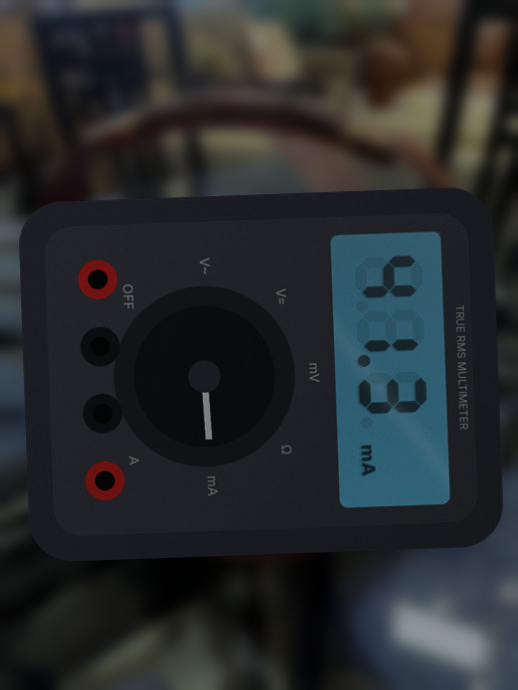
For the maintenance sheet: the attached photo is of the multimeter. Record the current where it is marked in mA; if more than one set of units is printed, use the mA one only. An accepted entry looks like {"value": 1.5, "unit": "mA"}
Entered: {"value": 41.3, "unit": "mA"}
